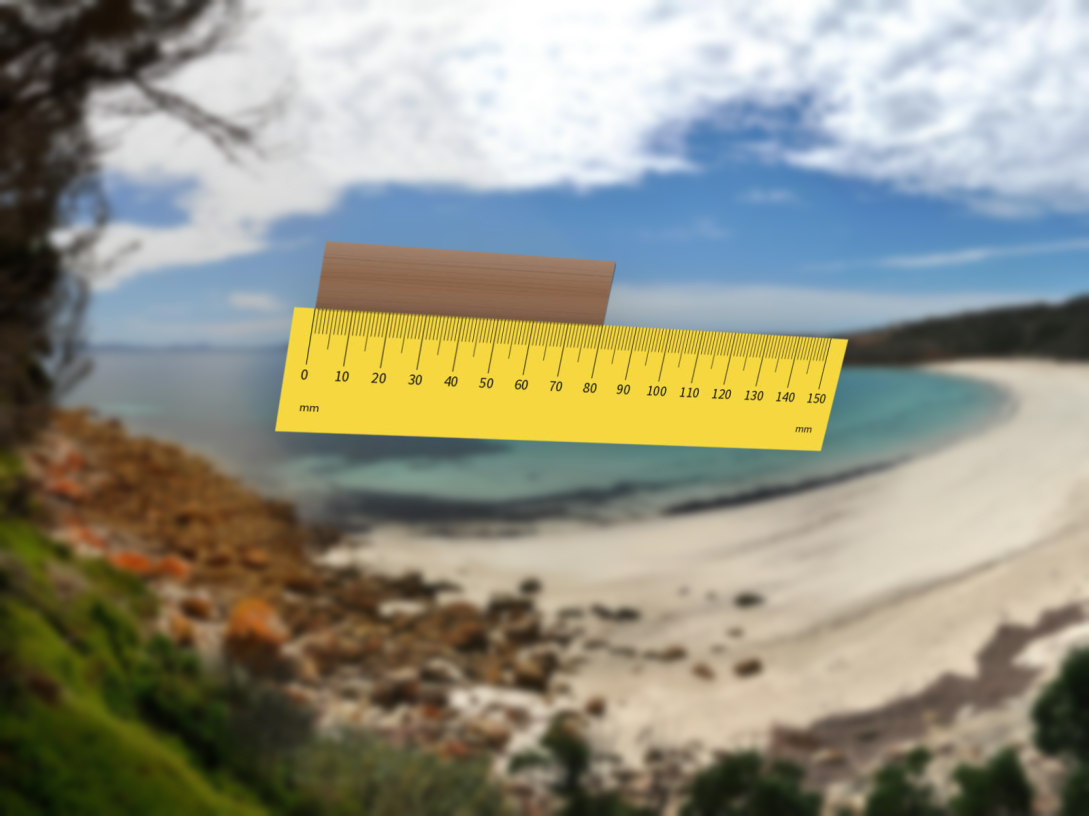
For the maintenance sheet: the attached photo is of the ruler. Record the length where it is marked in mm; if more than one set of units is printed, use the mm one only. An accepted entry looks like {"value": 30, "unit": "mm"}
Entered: {"value": 80, "unit": "mm"}
